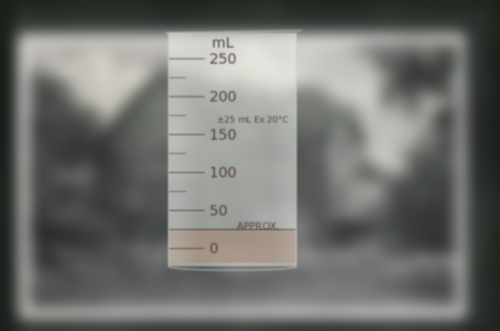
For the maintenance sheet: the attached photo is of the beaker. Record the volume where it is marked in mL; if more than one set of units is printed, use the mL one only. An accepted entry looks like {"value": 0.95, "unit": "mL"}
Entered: {"value": 25, "unit": "mL"}
